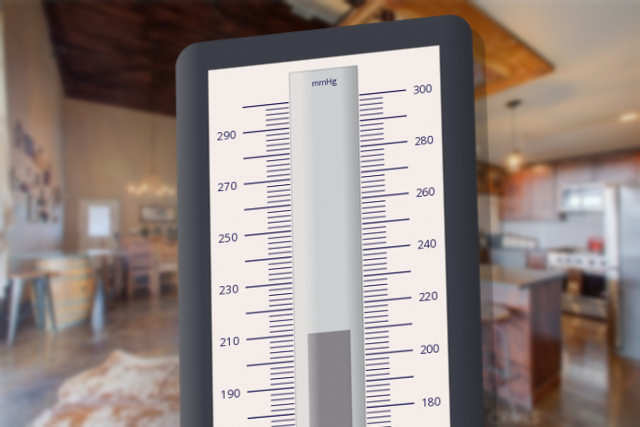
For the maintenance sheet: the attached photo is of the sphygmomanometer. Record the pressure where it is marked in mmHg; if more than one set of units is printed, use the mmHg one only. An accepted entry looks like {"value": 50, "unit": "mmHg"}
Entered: {"value": 210, "unit": "mmHg"}
